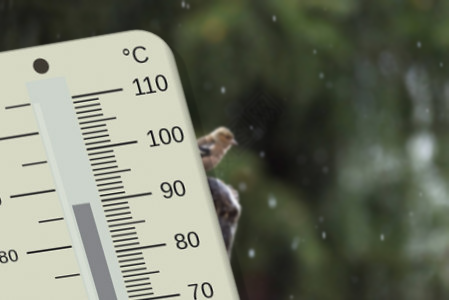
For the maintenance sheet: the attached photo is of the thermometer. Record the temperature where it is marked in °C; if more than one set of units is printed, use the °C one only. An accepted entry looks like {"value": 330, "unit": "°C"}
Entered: {"value": 90, "unit": "°C"}
